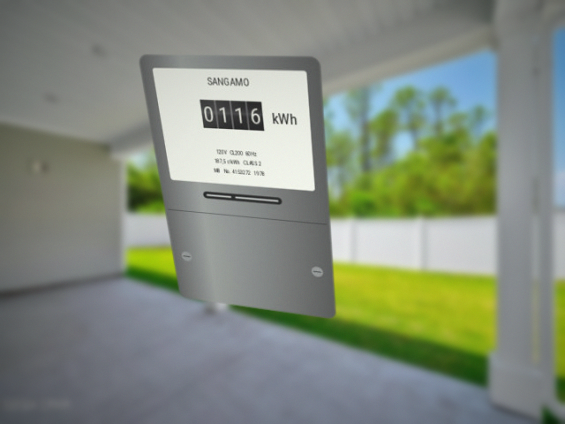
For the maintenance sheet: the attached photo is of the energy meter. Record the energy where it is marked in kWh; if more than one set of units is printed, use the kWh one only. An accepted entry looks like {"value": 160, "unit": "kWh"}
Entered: {"value": 116, "unit": "kWh"}
